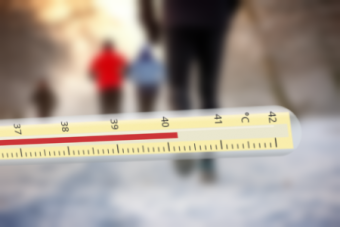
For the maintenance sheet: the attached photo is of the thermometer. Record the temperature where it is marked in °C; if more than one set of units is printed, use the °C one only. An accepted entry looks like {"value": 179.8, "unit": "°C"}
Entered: {"value": 40.2, "unit": "°C"}
